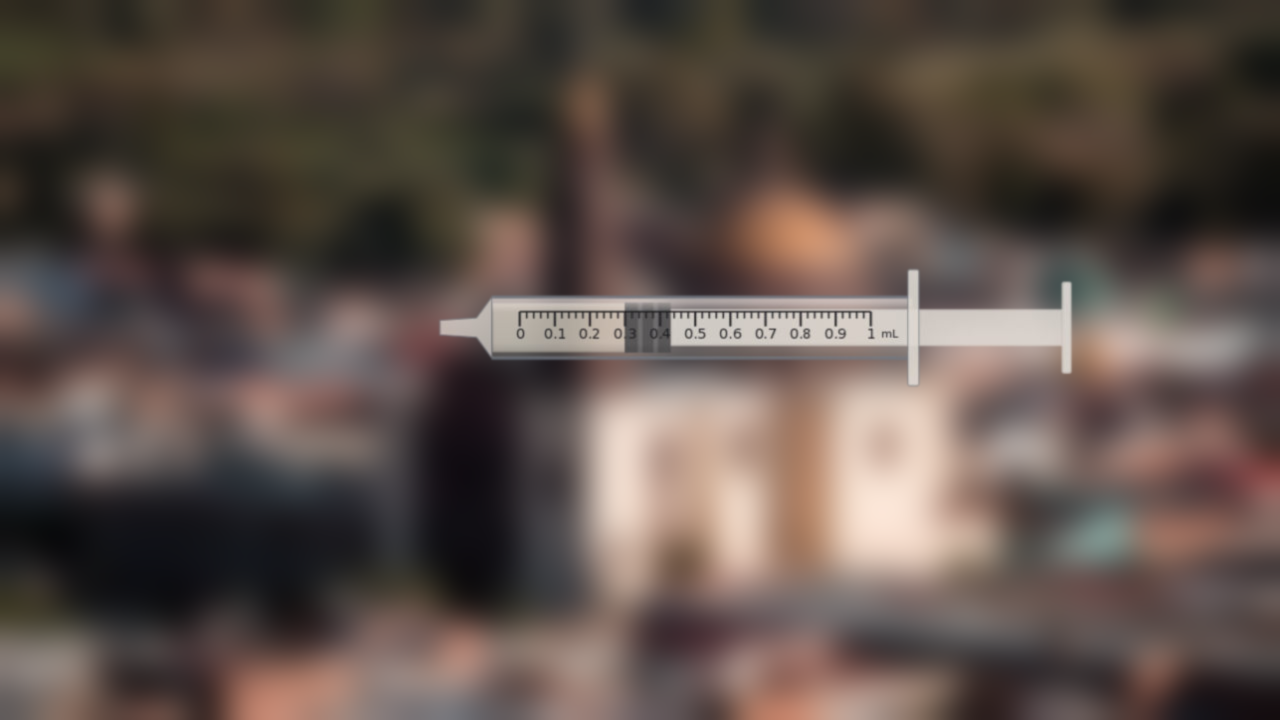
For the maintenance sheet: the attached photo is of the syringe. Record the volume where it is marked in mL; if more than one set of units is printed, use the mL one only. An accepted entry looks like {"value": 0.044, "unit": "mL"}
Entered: {"value": 0.3, "unit": "mL"}
